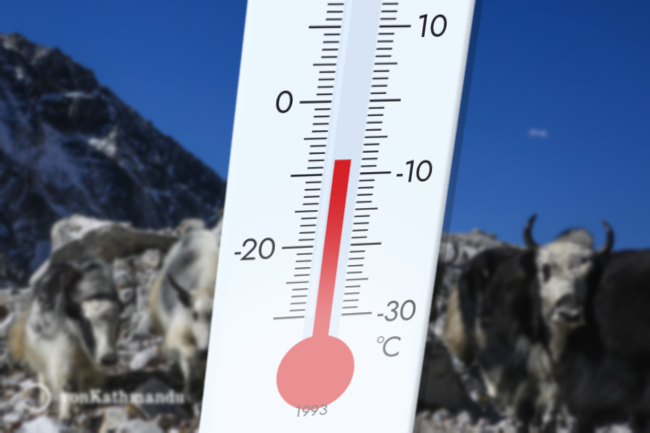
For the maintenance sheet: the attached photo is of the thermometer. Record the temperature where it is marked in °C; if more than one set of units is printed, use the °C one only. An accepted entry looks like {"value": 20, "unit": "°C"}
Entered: {"value": -8, "unit": "°C"}
